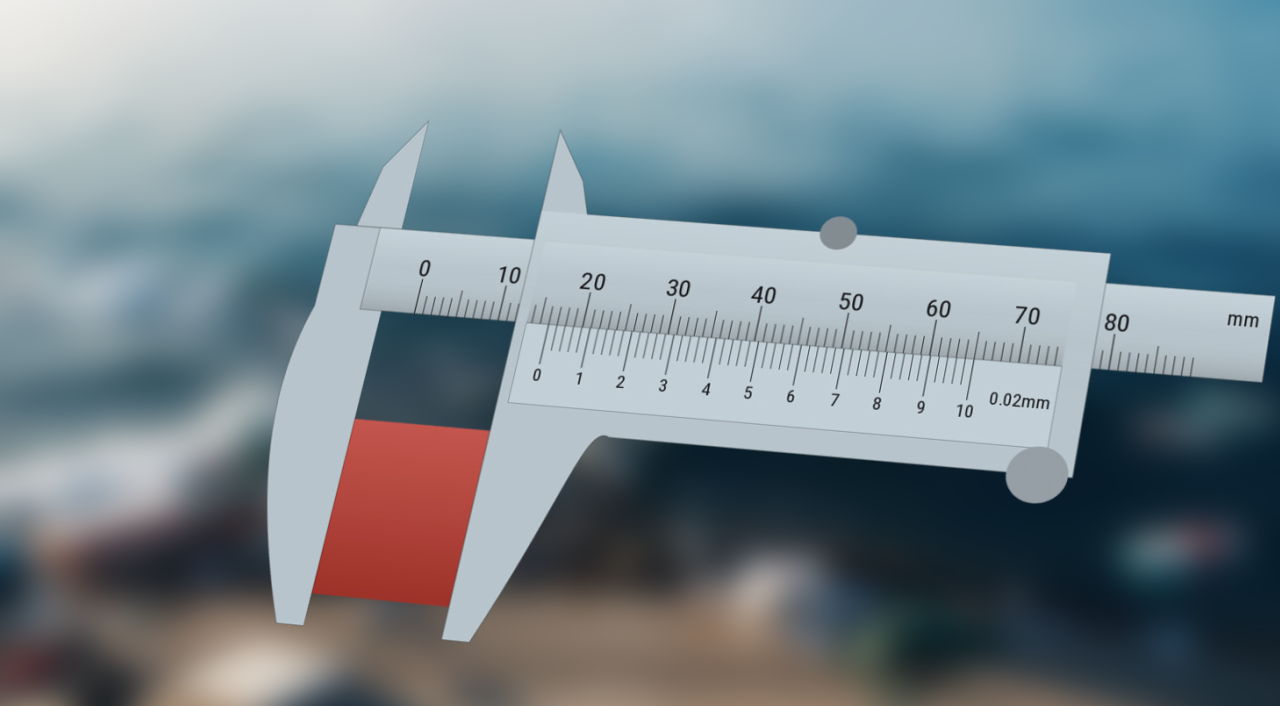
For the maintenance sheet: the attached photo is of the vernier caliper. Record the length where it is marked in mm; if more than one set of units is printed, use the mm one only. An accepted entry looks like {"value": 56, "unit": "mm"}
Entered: {"value": 16.0, "unit": "mm"}
